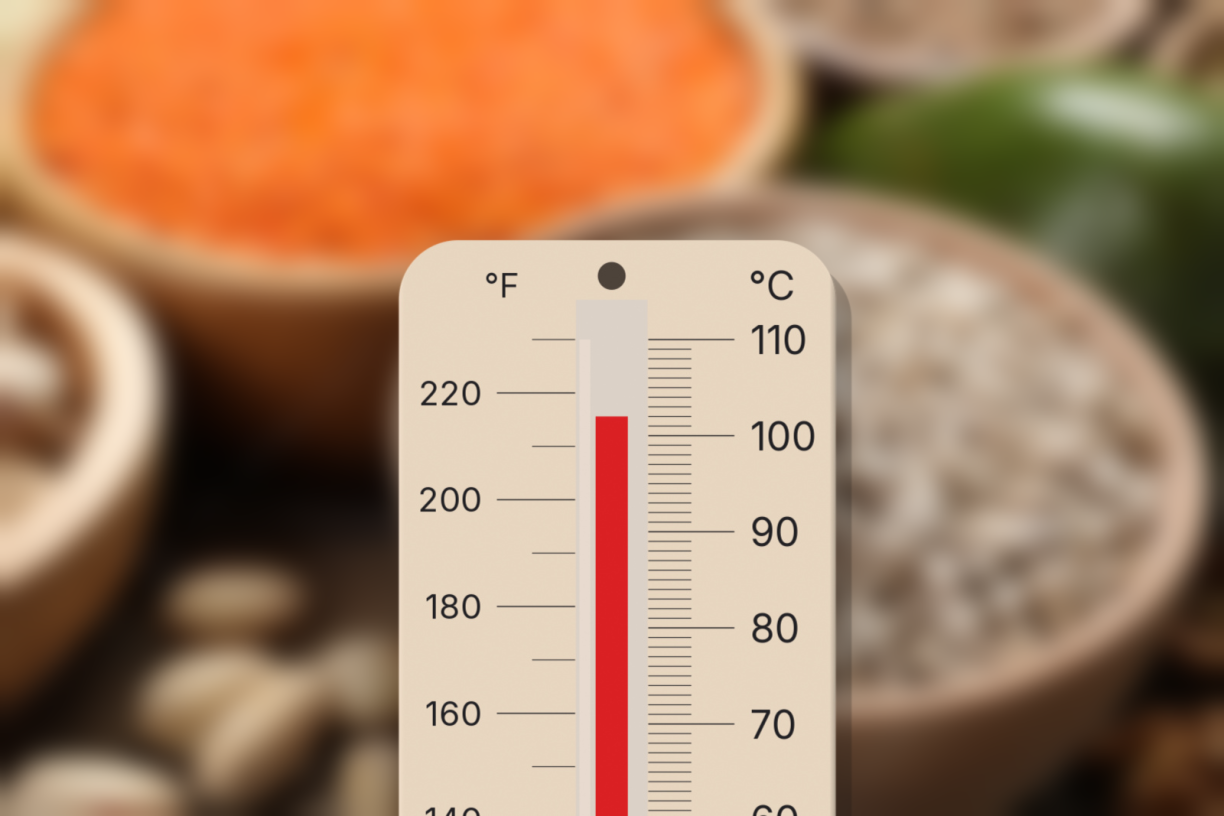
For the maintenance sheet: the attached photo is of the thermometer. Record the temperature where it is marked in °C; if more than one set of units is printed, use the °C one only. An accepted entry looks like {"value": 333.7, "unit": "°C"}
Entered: {"value": 102, "unit": "°C"}
